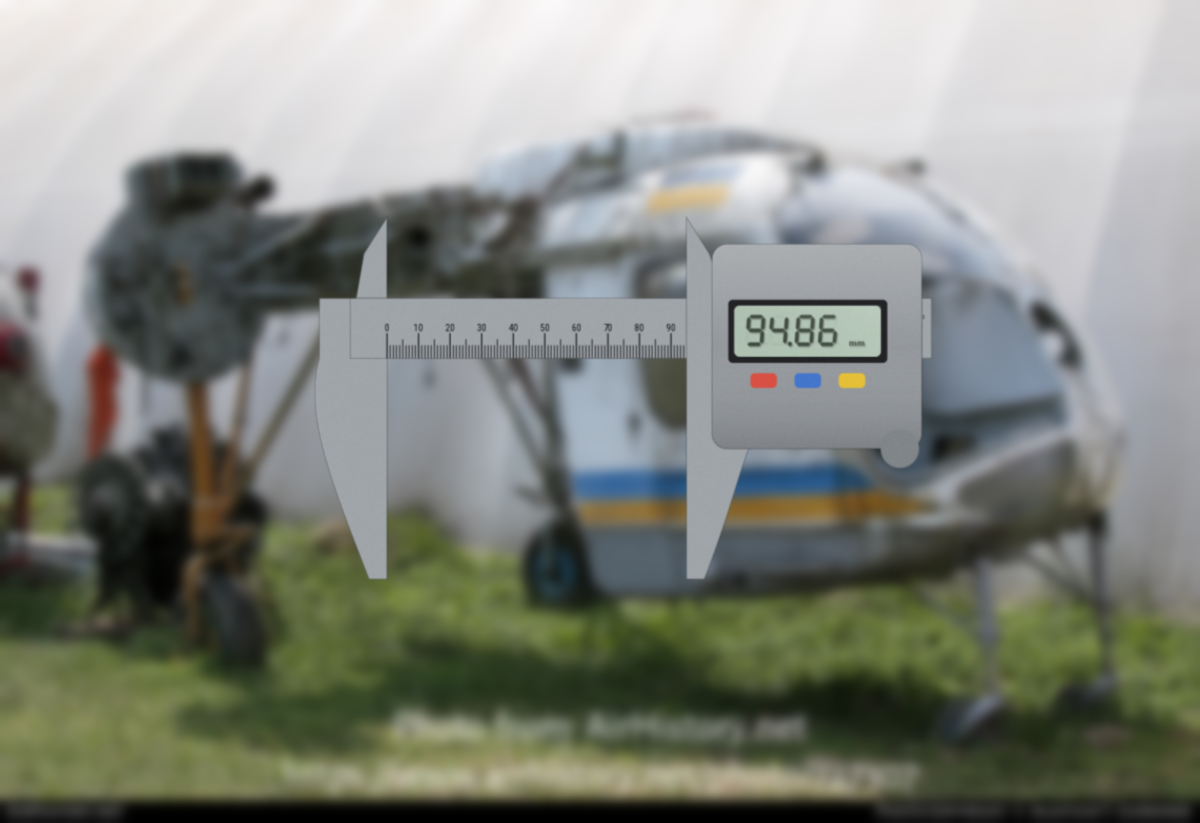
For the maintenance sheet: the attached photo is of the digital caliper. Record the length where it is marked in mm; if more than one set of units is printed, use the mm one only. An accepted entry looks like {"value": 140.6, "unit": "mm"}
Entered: {"value": 94.86, "unit": "mm"}
